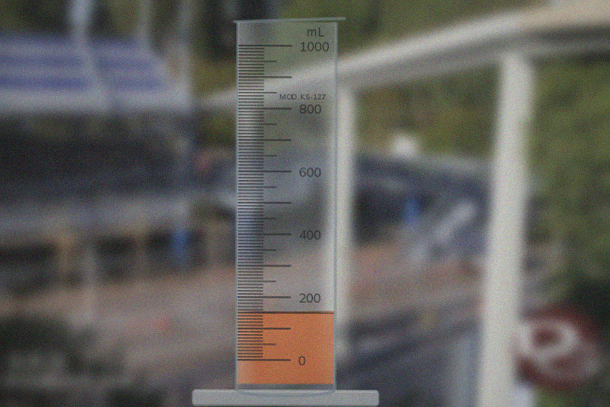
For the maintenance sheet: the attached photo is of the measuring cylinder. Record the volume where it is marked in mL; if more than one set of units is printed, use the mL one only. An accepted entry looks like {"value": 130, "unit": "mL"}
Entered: {"value": 150, "unit": "mL"}
